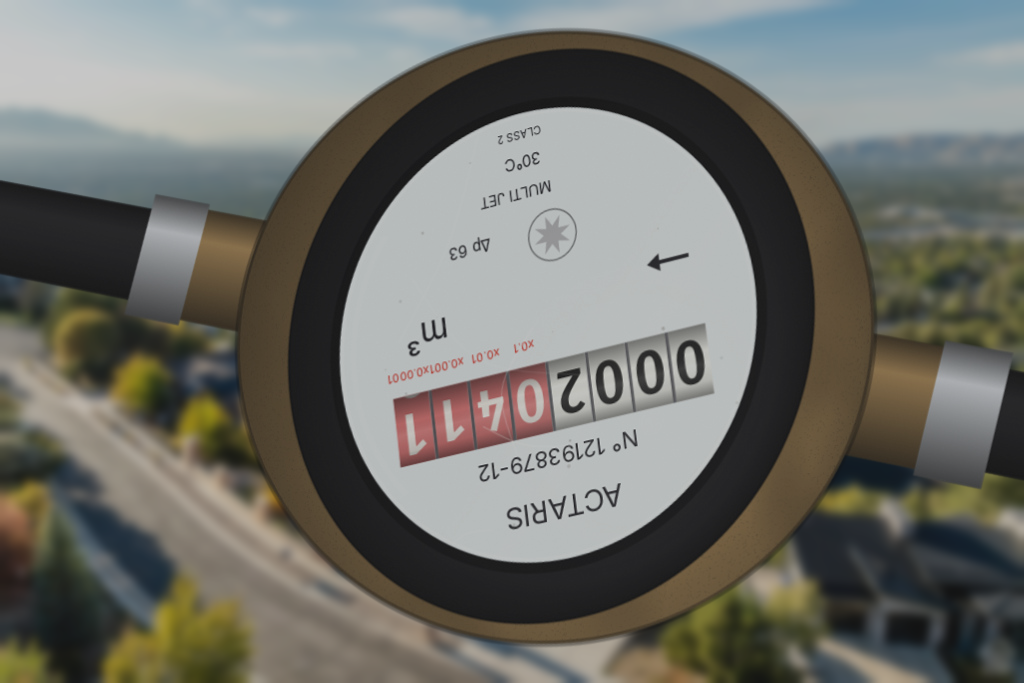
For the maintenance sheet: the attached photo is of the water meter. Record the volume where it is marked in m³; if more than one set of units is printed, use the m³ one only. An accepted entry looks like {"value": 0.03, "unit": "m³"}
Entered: {"value": 2.0411, "unit": "m³"}
